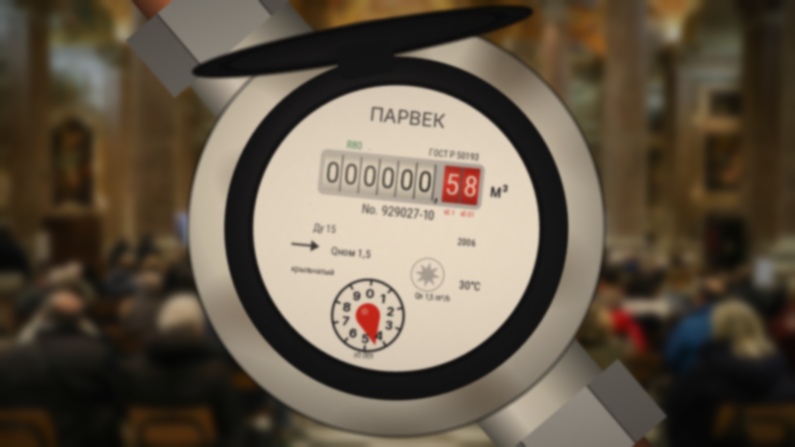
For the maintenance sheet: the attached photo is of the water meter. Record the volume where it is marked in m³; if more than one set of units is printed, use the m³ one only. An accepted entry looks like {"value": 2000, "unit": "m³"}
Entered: {"value": 0.584, "unit": "m³"}
